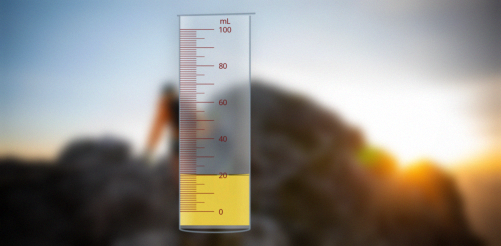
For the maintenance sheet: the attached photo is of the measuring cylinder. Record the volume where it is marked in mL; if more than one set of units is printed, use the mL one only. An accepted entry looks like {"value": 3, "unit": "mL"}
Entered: {"value": 20, "unit": "mL"}
